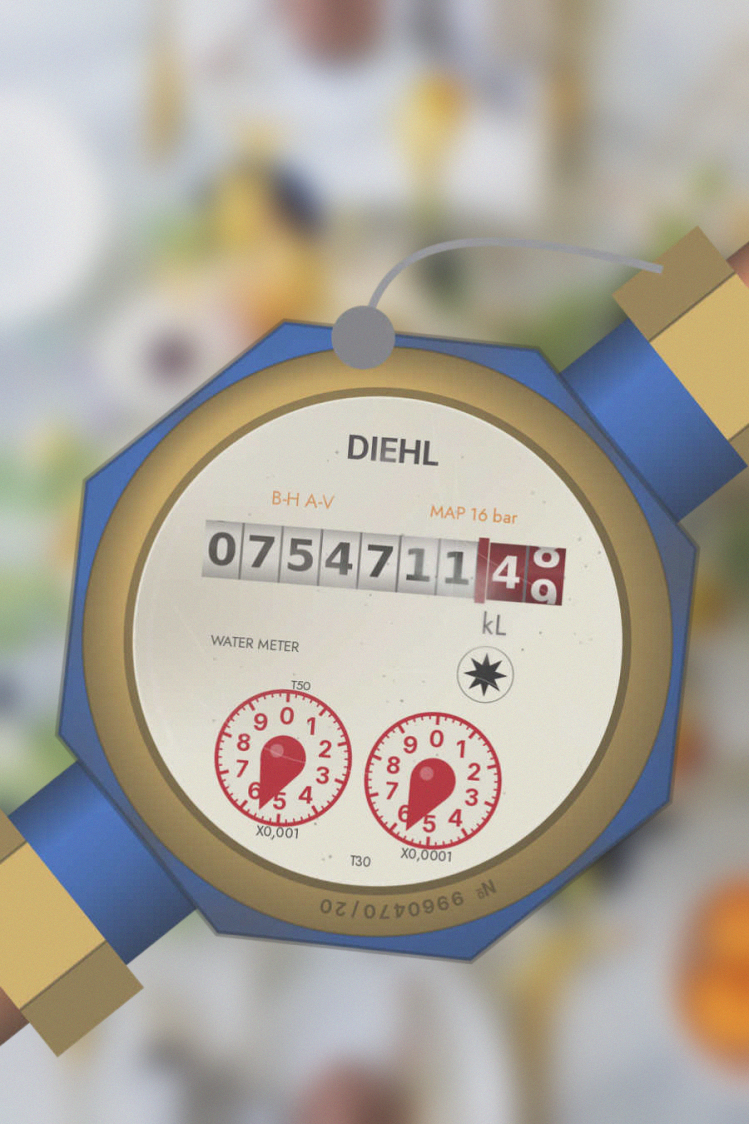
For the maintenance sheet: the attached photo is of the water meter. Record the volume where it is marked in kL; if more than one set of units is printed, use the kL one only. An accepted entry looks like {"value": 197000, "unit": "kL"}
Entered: {"value": 754711.4855, "unit": "kL"}
